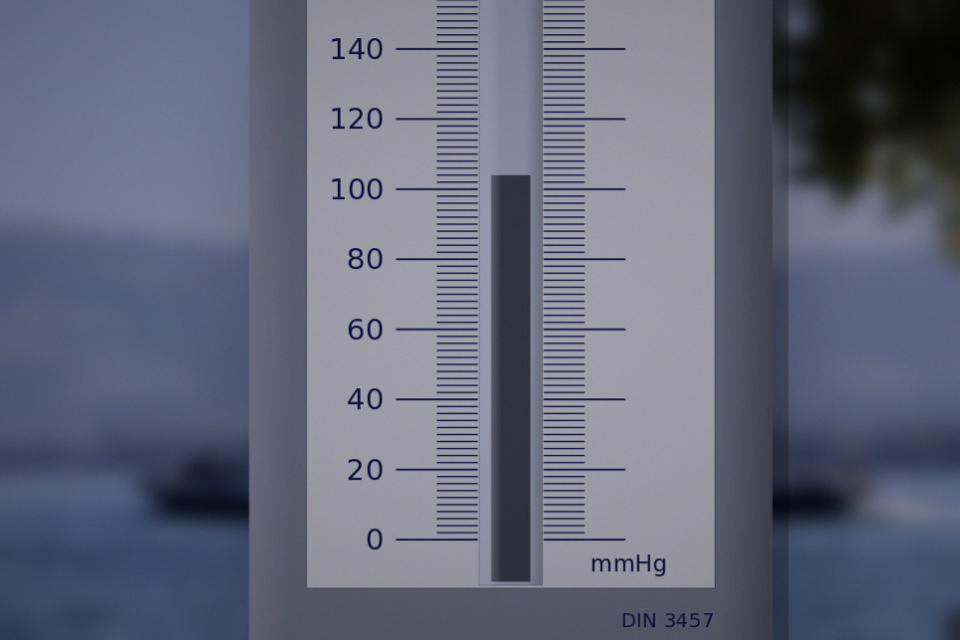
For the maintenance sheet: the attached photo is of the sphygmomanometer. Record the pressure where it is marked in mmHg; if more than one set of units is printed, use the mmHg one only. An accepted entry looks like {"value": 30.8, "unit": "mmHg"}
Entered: {"value": 104, "unit": "mmHg"}
